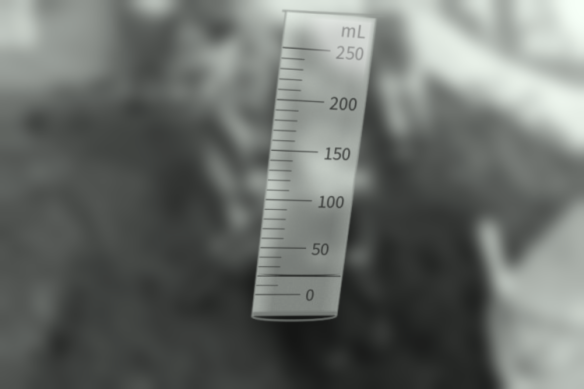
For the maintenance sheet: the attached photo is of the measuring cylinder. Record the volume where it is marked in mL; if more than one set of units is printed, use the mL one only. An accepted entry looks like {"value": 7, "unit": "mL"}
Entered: {"value": 20, "unit": "mL"}
